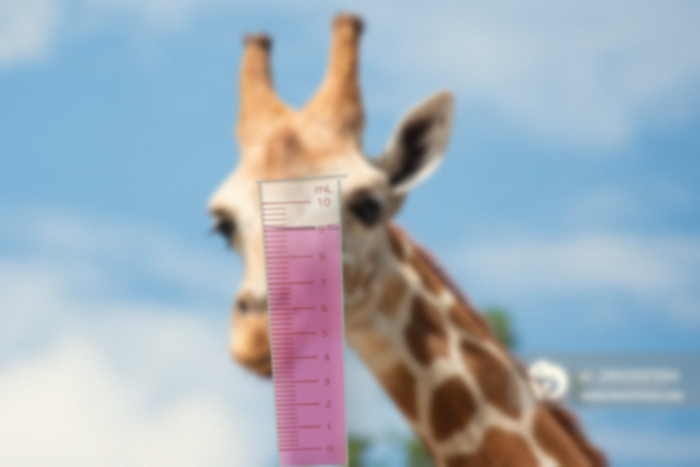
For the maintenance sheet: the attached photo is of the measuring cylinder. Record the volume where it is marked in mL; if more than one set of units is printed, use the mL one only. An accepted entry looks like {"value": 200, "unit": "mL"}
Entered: {"value": 9, "unit": "mL"}
